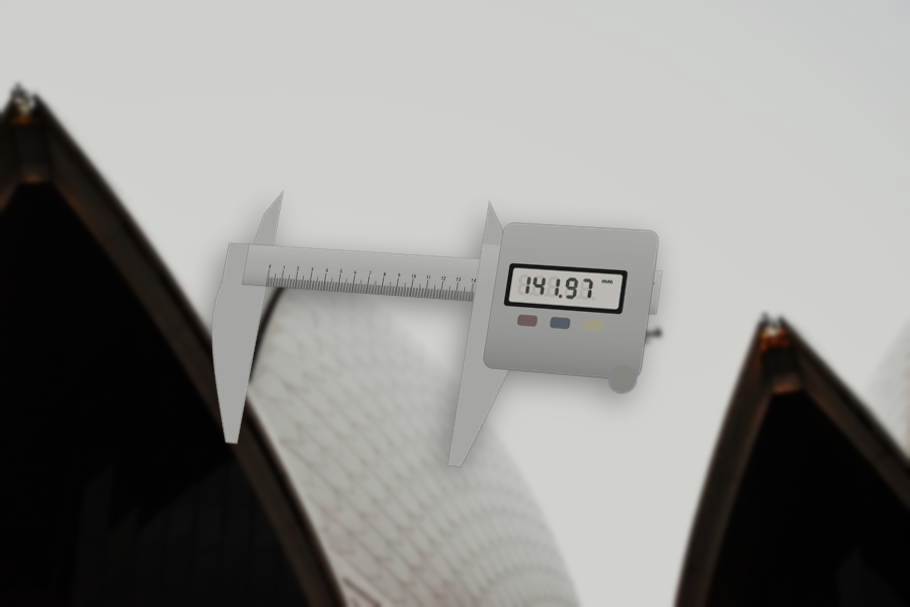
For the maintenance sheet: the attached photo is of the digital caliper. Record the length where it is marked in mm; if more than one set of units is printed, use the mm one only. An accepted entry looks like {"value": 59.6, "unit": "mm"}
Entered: {"value": 141.97, "unit": "mm"}
